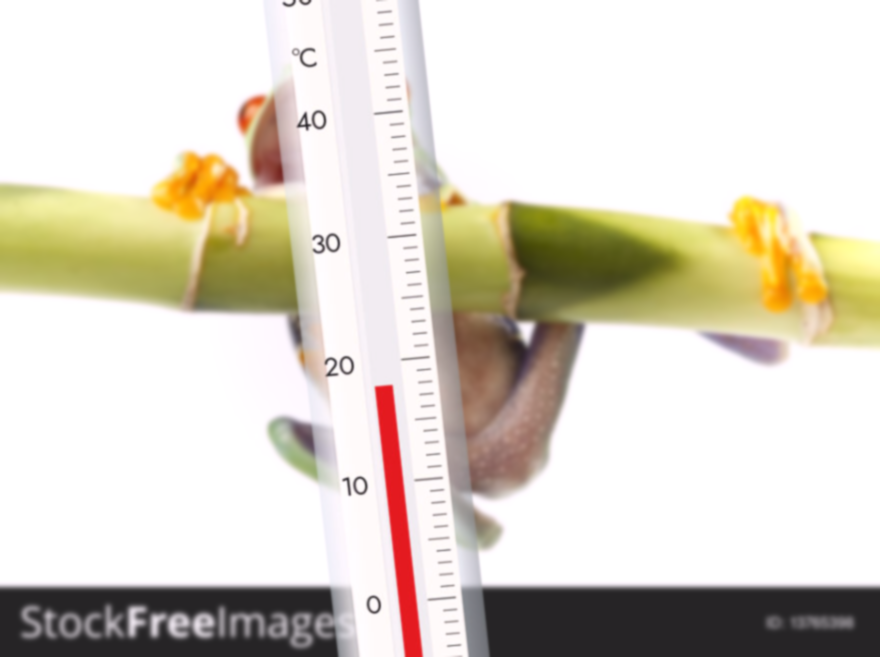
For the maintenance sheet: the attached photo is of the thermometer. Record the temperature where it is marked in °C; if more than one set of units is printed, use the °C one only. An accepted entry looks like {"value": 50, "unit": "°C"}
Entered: {"value": 18, "unit": "°C"}
